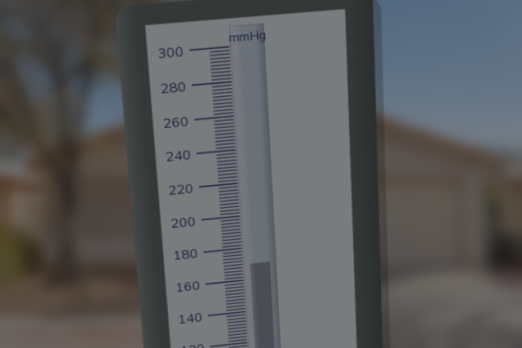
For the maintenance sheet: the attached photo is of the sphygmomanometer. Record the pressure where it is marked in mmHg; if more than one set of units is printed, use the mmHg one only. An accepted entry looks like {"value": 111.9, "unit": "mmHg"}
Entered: {"value": 170, "unit": "mmHg"}
